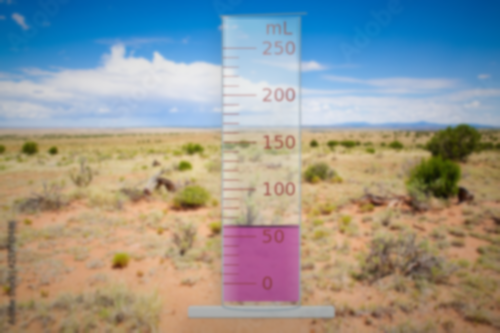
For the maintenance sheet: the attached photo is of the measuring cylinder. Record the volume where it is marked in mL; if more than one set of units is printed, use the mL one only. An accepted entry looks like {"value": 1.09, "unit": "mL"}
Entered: {"value": 60, "unit": "mL"}
